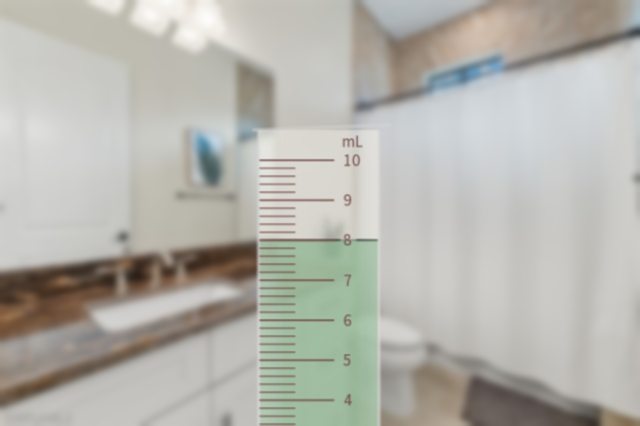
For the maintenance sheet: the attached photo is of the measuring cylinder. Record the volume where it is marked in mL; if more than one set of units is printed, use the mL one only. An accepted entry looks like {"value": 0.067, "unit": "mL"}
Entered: {"value": 8, "unit": "mL"}
